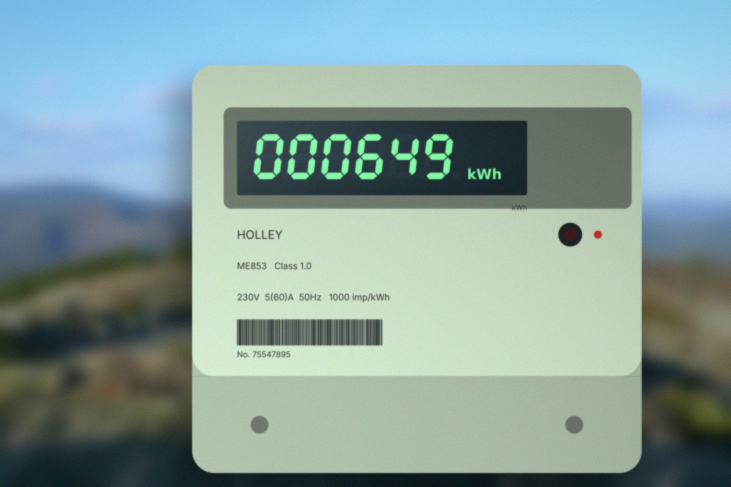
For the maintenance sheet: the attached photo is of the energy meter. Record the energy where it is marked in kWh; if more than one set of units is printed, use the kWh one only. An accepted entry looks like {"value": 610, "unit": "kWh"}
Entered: {"value": 649, "unit": "kWh"}
